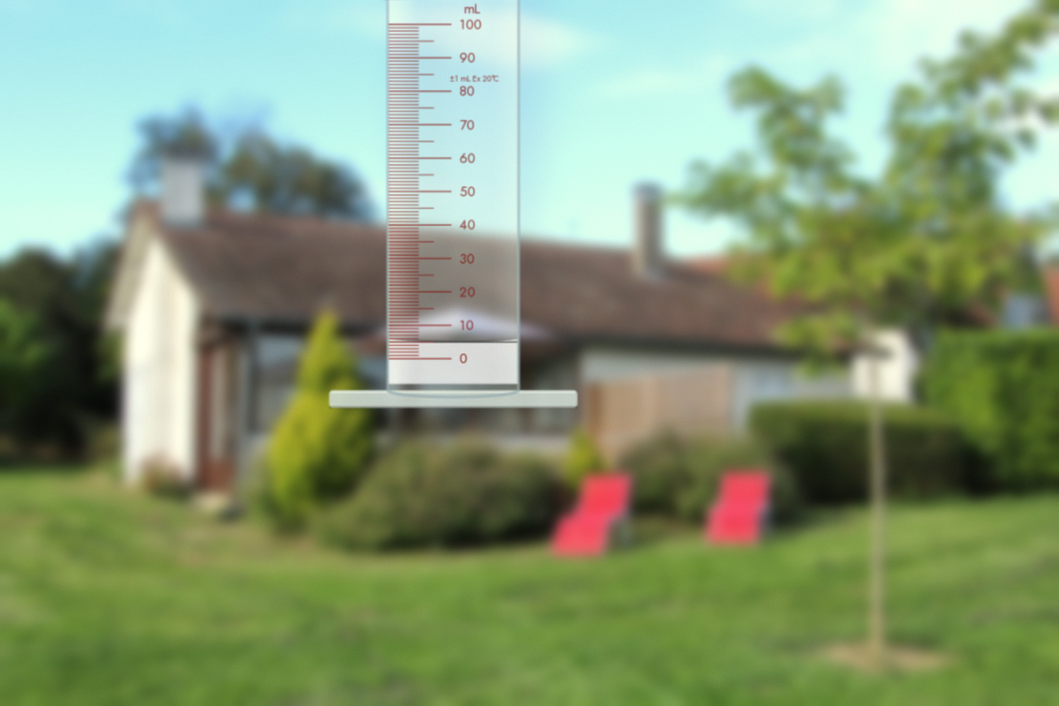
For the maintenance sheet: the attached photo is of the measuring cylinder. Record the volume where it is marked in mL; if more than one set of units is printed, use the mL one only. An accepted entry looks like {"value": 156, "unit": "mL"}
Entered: {"value": 5, "unit": "mL"}
